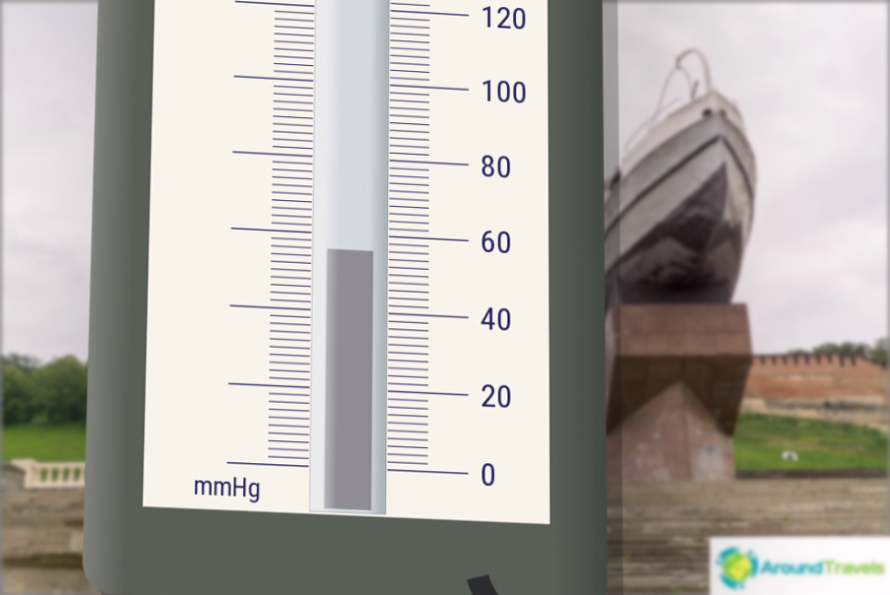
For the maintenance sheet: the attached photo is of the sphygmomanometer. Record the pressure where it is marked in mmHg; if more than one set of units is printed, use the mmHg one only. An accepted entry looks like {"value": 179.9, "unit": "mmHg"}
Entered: {"value": 56, "unit": "mmHg"}
